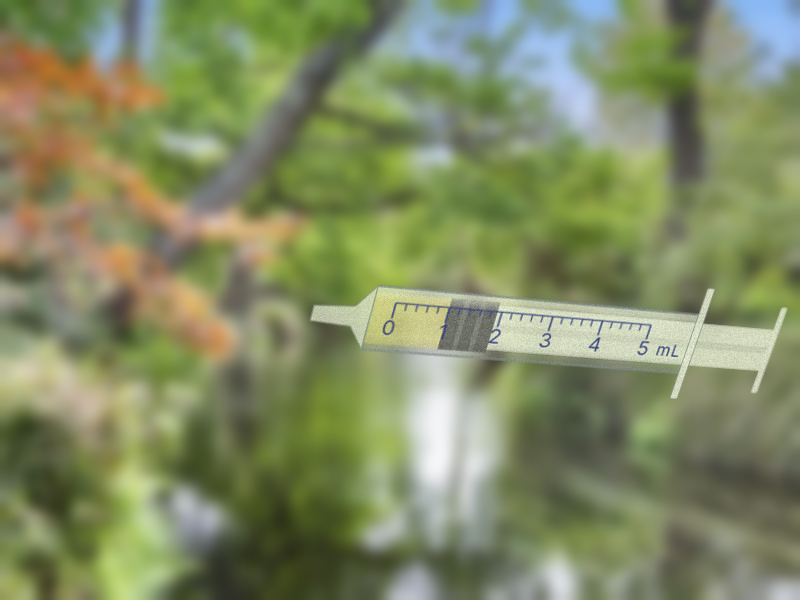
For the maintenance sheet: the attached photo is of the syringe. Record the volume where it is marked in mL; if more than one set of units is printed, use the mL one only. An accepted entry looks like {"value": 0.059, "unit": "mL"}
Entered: {"value": 1, "unit": "mL"}
